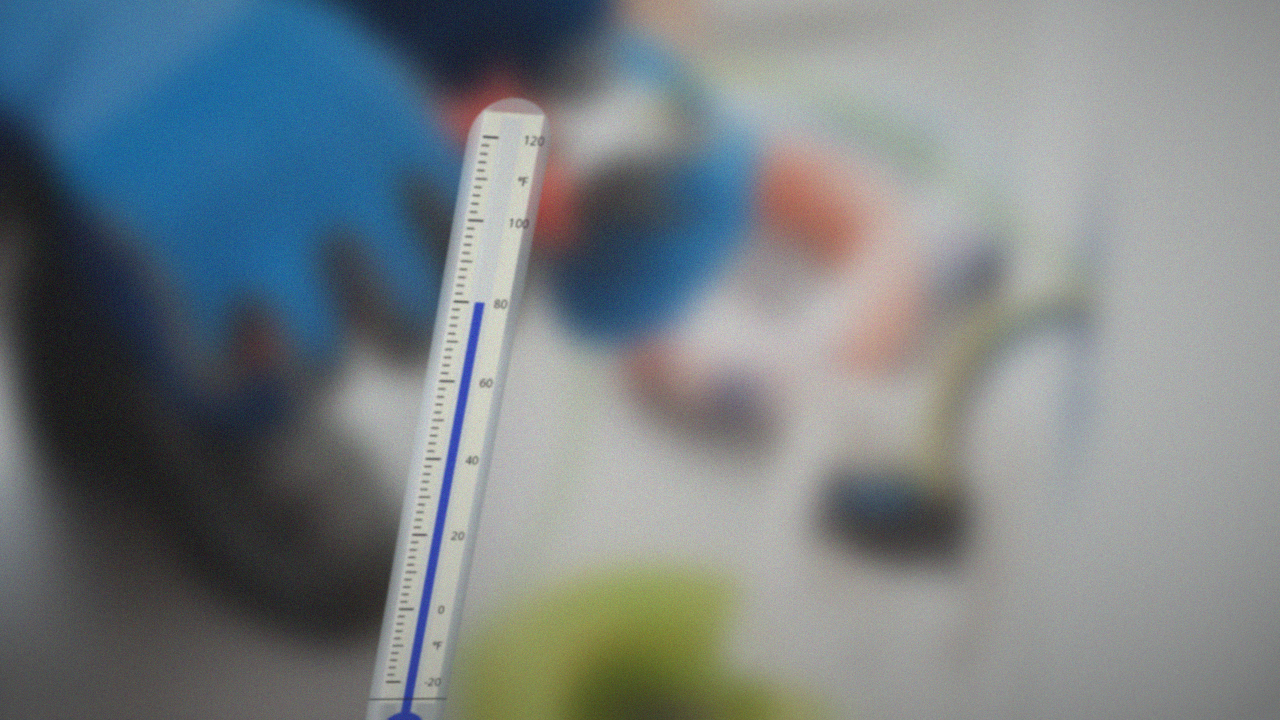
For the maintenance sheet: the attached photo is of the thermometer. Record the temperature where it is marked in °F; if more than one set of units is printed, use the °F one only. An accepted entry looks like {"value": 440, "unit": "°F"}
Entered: {"value": 80, "unit": "°F"}
